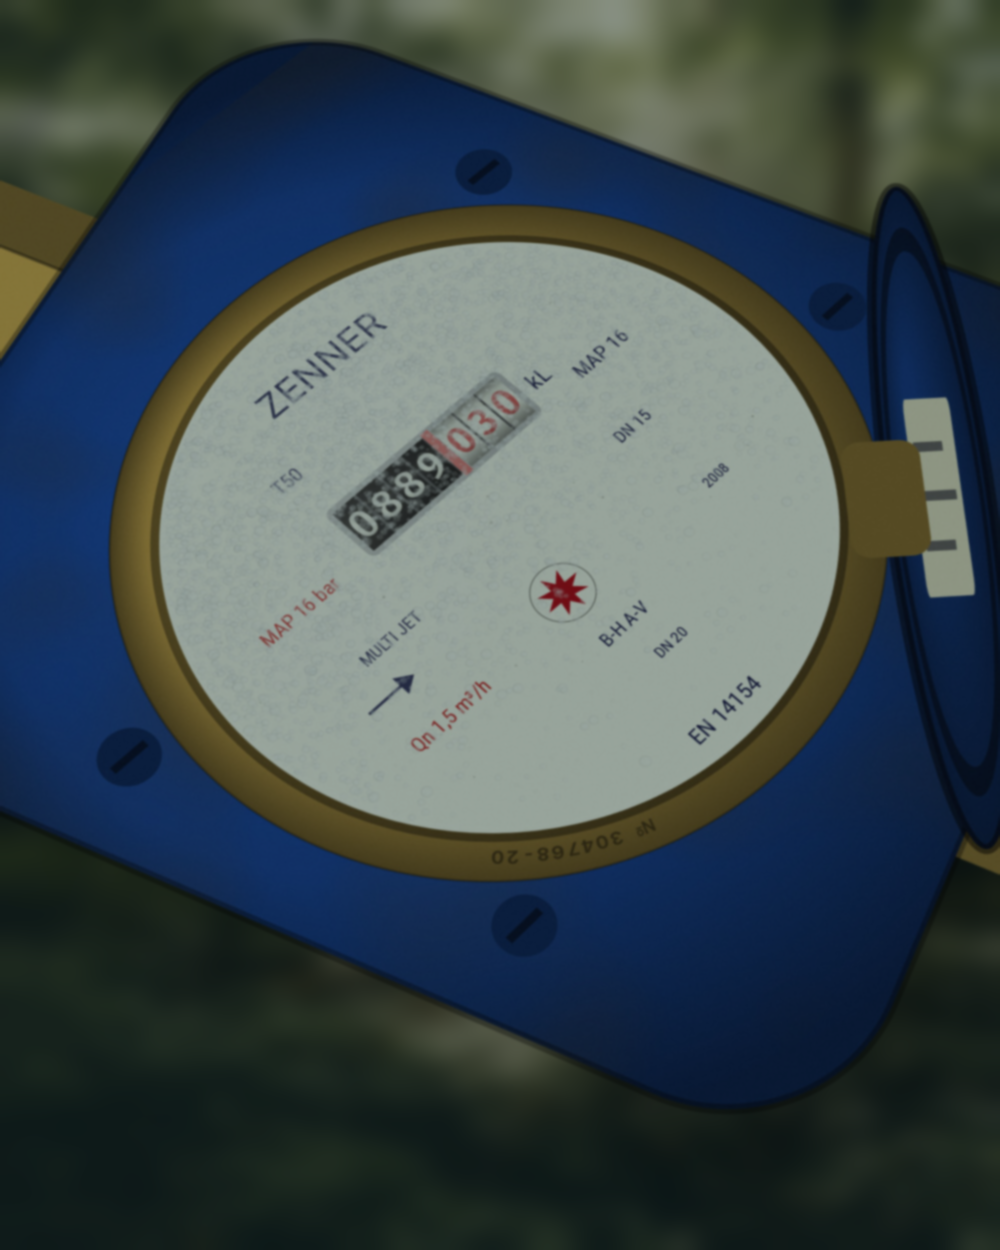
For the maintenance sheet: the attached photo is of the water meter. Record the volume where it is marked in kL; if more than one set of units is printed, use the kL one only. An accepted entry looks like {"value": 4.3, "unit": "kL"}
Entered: {"value": 889.030, "unit": "kL"}
